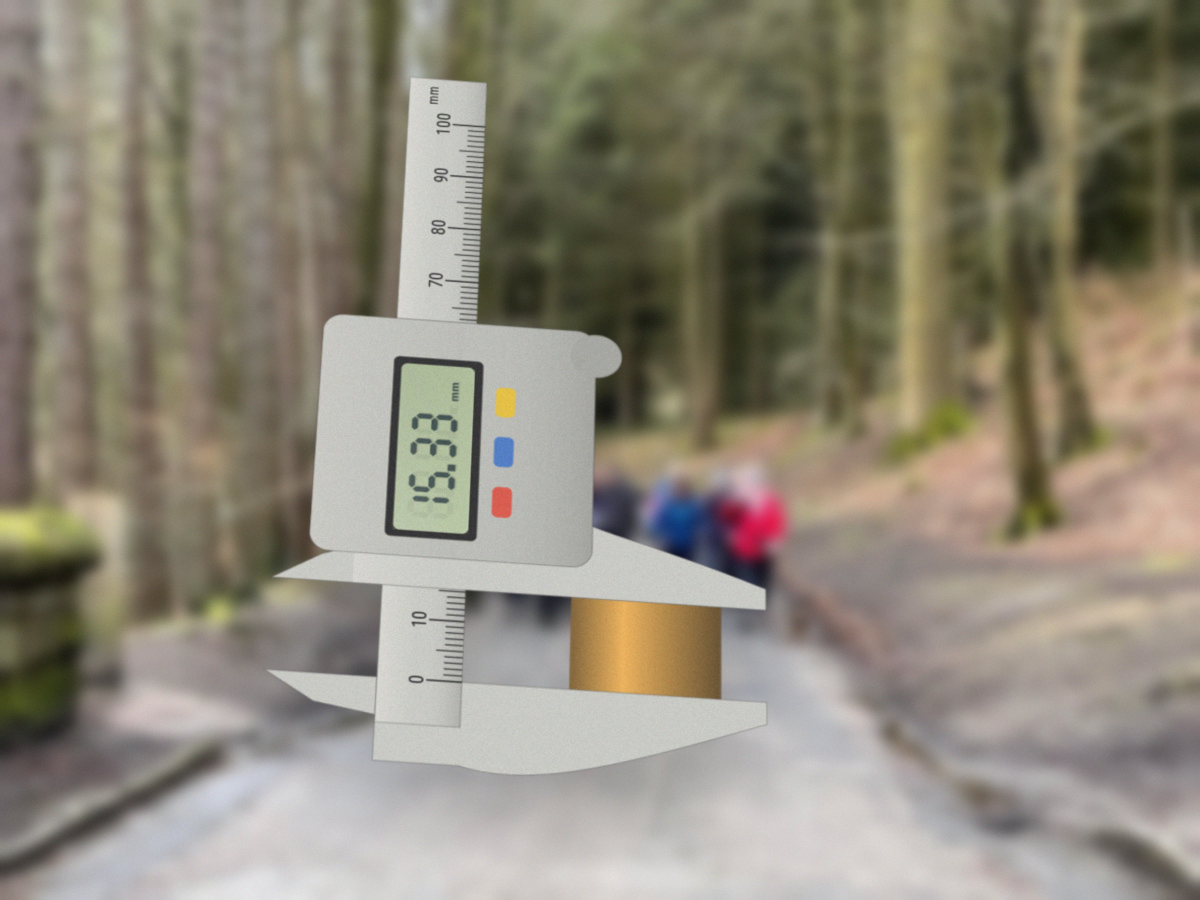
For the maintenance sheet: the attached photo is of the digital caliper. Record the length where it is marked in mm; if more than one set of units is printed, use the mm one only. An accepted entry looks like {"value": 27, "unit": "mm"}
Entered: {"value": 15.33, "unit": "mm"}
